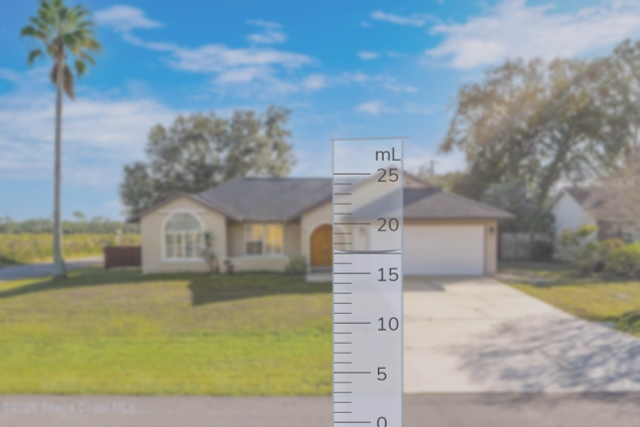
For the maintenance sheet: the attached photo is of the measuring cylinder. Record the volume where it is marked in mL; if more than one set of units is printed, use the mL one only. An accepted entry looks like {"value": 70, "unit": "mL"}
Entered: {"value": 17, "unit": "mL"}
